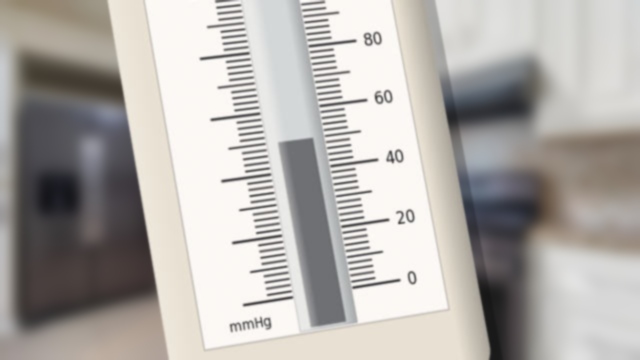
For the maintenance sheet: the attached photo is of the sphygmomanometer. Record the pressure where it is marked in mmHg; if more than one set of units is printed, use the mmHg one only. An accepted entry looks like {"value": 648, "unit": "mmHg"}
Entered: {"value": 50, "unit": "mmHg"}
